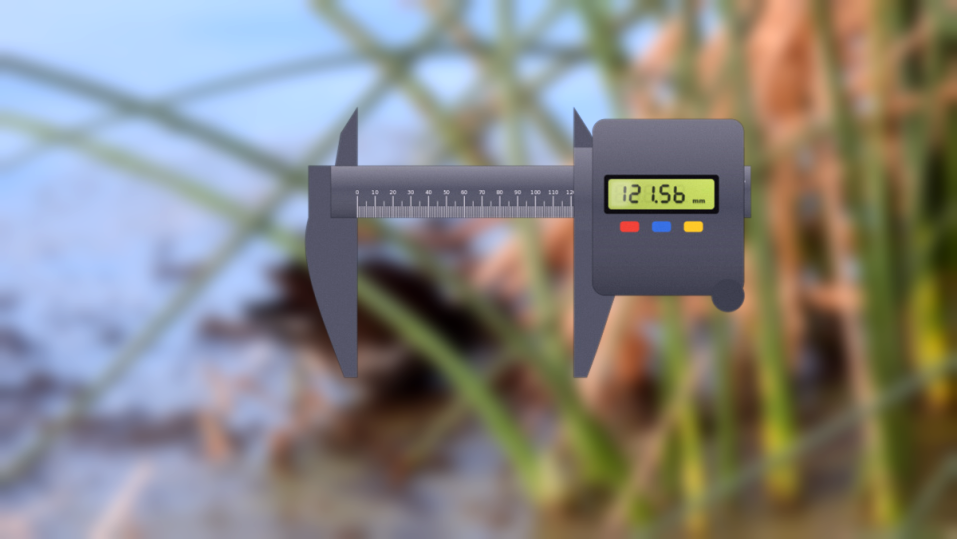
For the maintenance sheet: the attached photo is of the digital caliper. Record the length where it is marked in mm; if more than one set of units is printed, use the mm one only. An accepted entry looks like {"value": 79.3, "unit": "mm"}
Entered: {"value": 121.56, "unit": "mm"}
